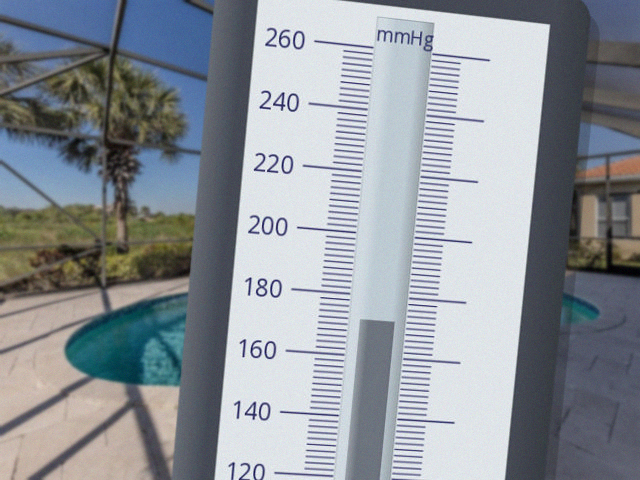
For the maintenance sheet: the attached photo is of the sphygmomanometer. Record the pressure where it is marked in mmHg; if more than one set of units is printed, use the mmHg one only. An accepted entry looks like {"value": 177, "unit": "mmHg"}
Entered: {"value": 172, "unit": "mmHg"}
